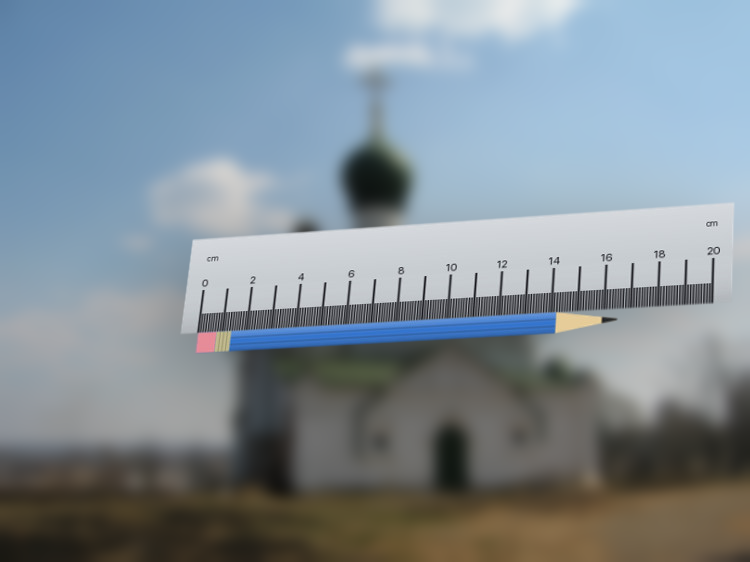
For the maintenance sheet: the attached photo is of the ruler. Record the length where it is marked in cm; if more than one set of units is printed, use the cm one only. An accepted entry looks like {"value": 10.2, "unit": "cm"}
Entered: {"value": 16.5, "unit": "cm"}
